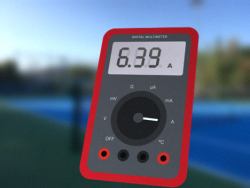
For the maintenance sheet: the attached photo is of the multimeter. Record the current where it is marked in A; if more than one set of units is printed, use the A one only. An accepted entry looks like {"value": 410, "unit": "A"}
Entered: {"value": 6.39, "unit": "A"}
